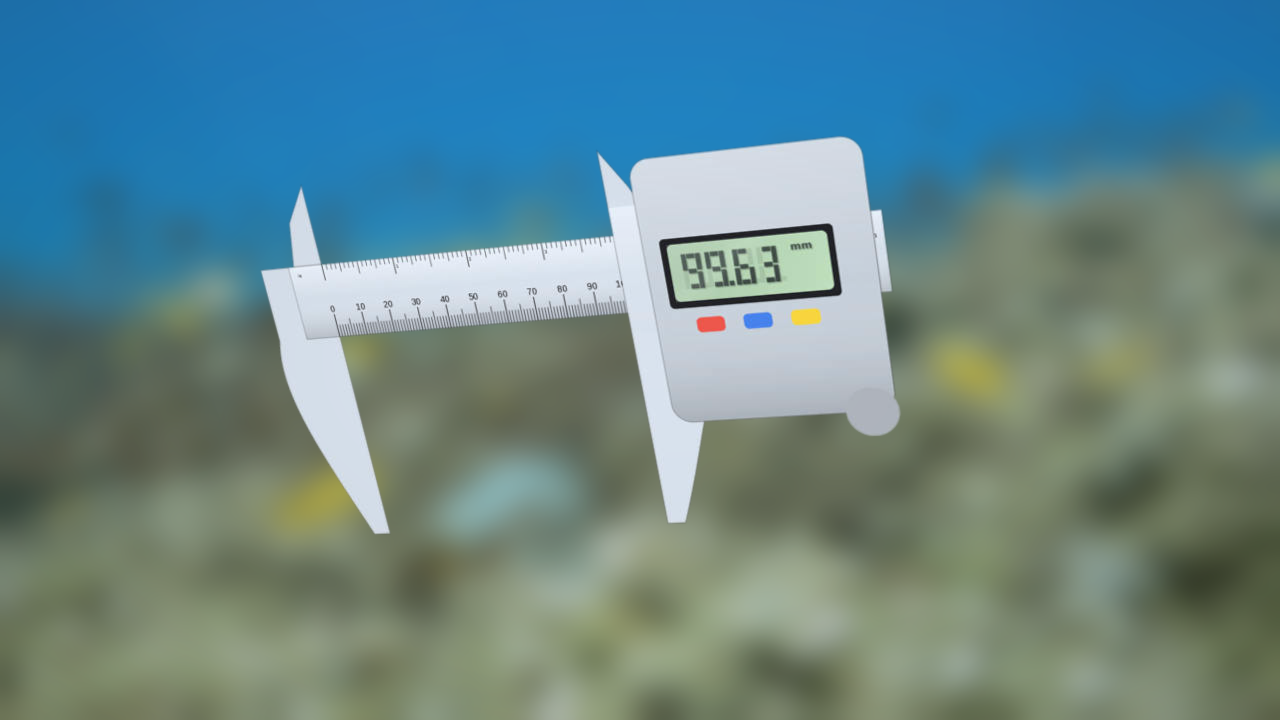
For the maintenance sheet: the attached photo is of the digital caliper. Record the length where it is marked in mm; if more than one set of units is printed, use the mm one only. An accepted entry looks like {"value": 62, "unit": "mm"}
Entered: {"value": 99.63, "unit": "mm"}
